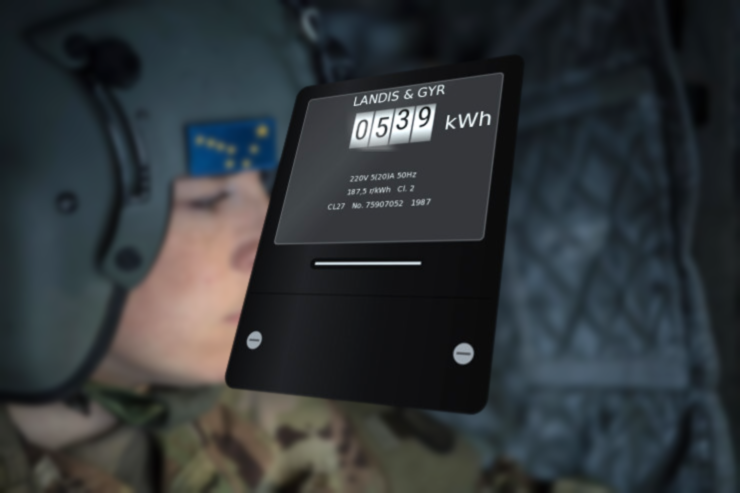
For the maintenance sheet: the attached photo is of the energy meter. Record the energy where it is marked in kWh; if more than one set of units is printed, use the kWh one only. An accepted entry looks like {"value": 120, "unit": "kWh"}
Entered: {"value": 539, "unit": "kWh"}
